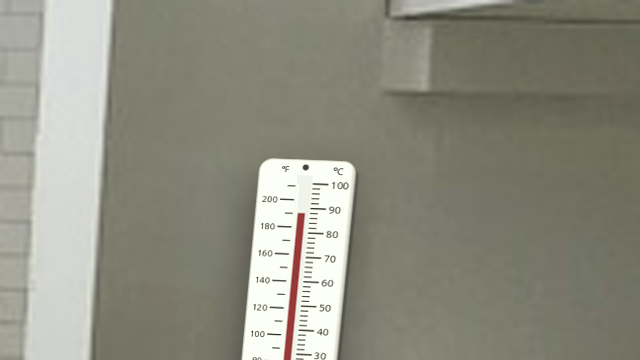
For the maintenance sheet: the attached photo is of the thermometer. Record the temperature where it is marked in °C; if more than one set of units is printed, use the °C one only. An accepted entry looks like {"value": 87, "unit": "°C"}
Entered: {"value": 88, "unit": "°C"}
